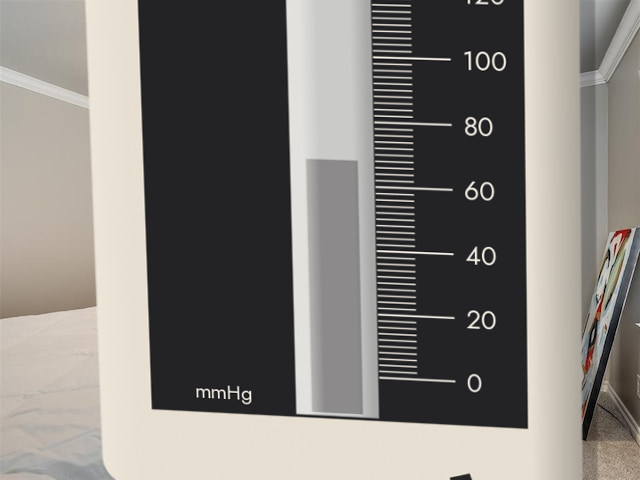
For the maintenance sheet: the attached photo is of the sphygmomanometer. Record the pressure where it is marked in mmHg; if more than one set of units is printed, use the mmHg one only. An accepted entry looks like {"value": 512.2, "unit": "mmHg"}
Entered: {"value": 68, "unit": "mmHg"}
